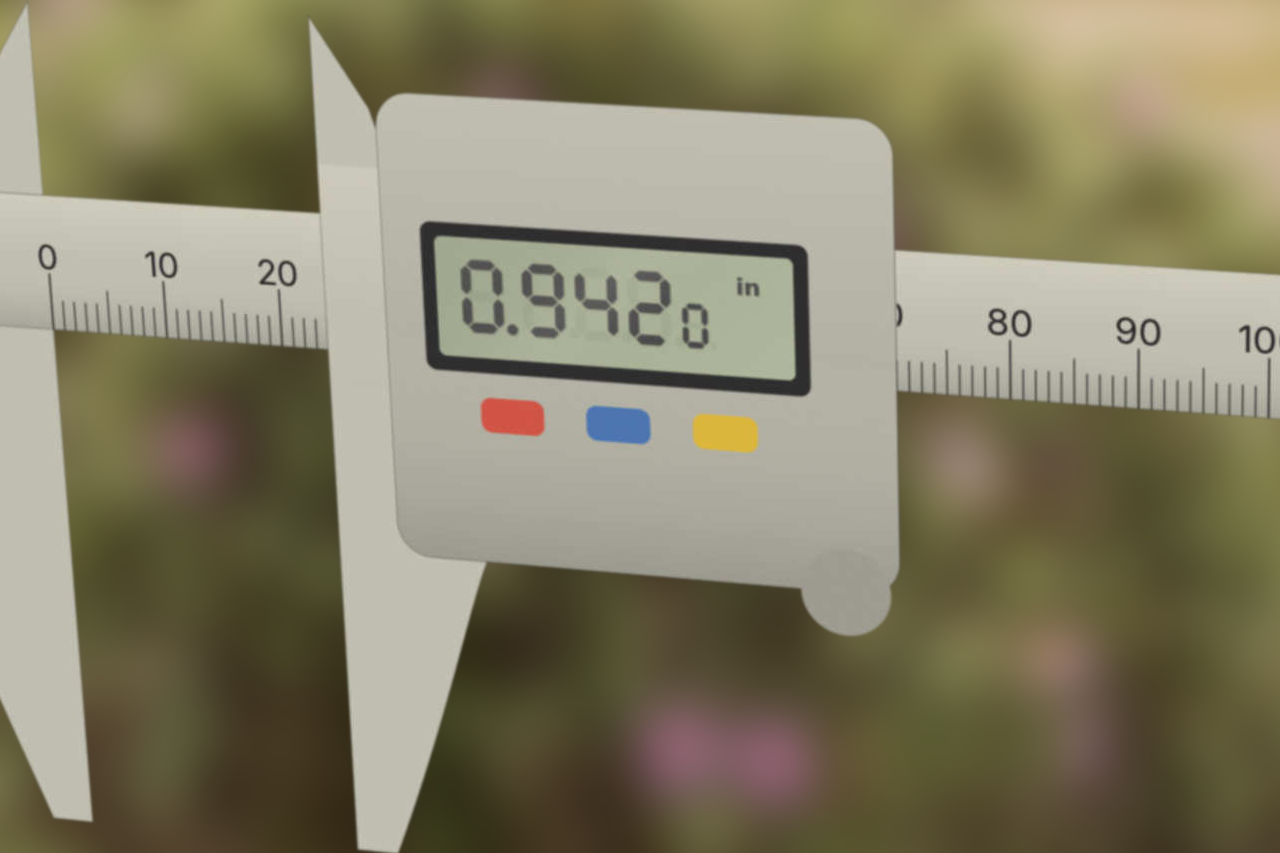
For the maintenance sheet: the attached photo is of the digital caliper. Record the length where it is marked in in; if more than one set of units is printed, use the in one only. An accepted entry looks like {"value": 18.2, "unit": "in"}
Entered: {"value": 0.9420, "unit": "in"}
